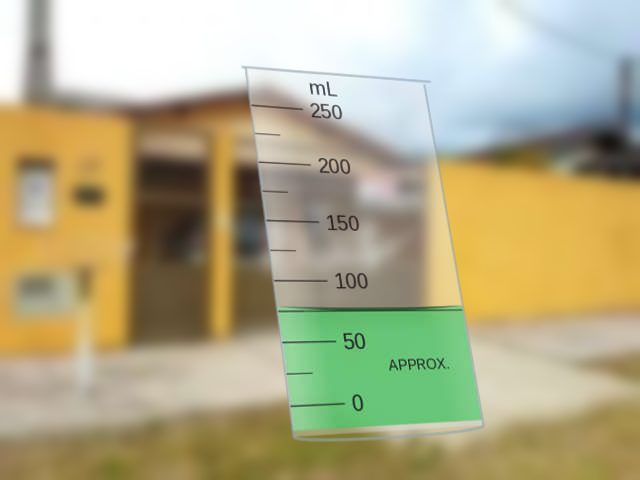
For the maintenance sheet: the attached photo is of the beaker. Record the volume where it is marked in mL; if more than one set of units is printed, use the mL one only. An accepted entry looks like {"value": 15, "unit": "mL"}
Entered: {"value": 75, "unit": "mL"}
